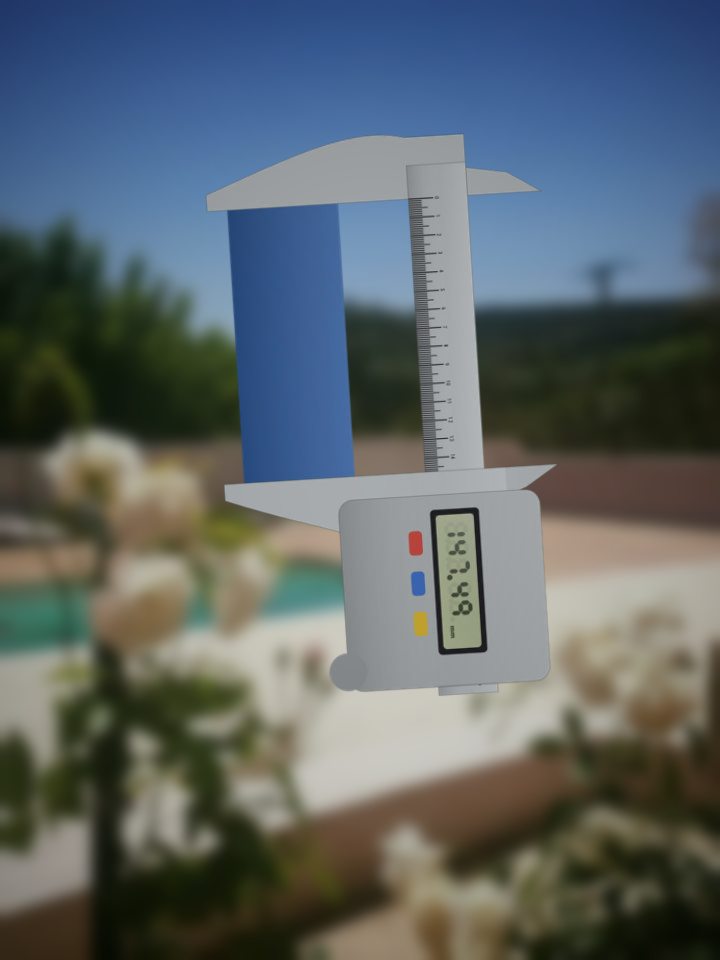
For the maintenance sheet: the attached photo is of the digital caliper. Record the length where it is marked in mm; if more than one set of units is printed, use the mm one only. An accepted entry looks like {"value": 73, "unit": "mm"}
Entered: {"value": 147.49, "unit": "mm"}
